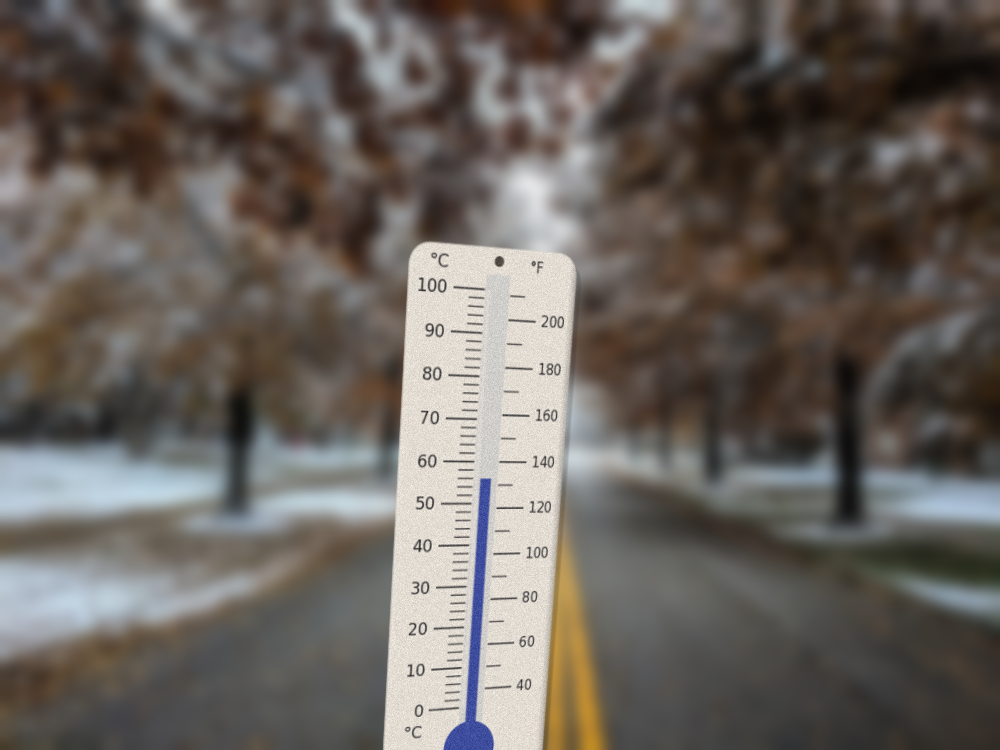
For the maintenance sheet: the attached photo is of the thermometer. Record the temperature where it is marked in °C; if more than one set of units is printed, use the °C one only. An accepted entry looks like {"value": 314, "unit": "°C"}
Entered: {"value": 56, "unit": "°C"}
